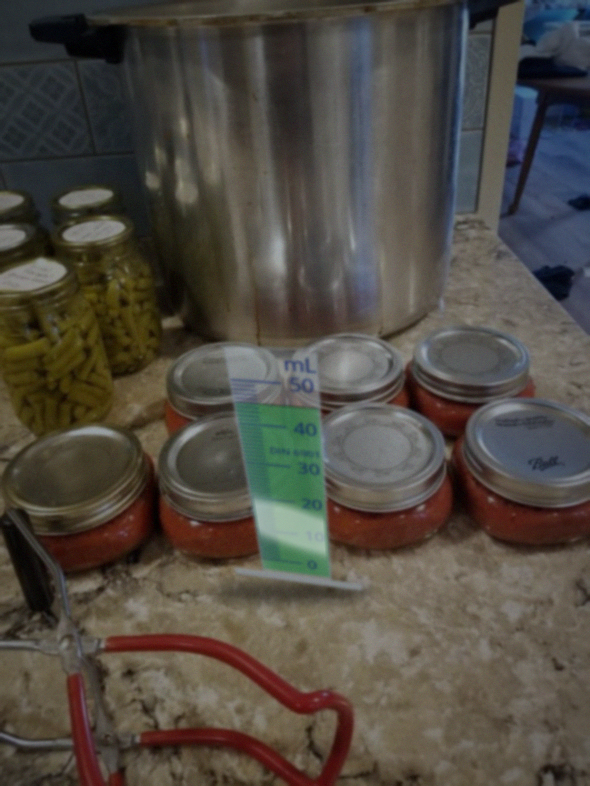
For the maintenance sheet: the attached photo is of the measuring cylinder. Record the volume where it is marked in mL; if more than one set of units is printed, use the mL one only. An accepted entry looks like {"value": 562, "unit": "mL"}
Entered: {"value": 45, "unit": "mL"}
